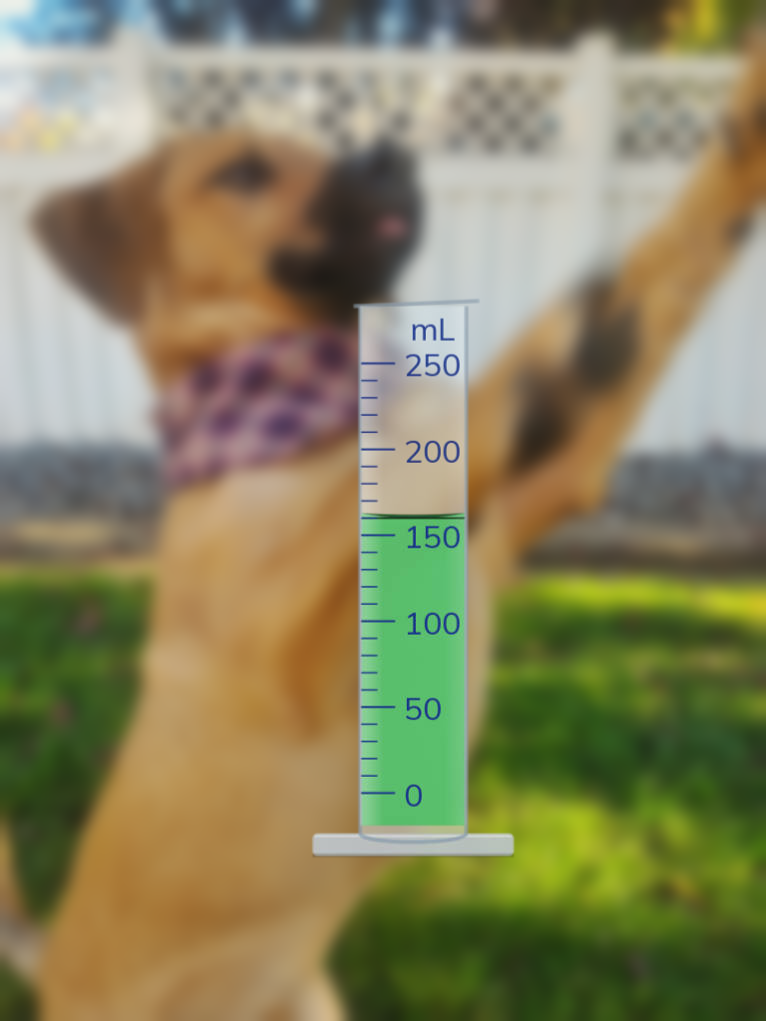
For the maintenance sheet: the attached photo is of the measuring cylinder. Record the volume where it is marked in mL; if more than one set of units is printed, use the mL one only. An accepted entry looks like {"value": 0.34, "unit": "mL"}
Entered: {"value": 160, "unit": "mL"}
